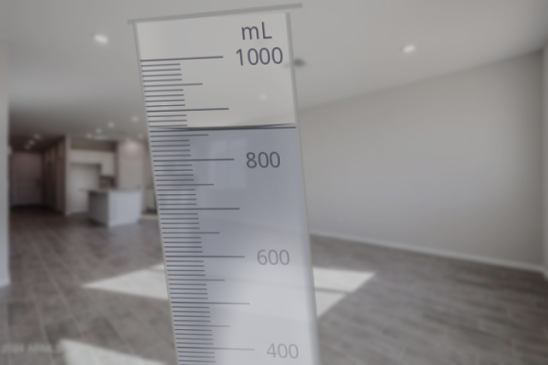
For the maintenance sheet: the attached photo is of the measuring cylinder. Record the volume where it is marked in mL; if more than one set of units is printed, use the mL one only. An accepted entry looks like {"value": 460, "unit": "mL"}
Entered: {"value": 860, "unit": "mL"}
